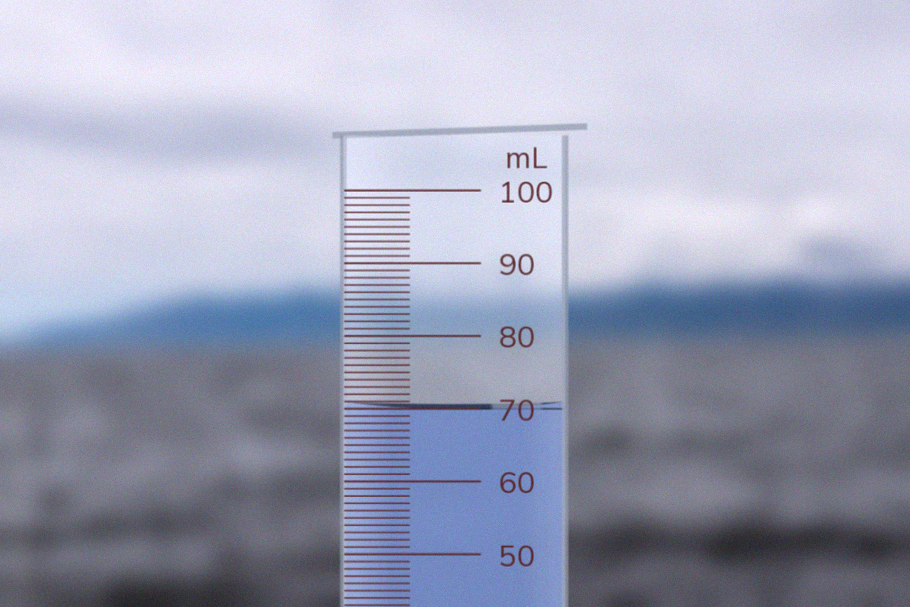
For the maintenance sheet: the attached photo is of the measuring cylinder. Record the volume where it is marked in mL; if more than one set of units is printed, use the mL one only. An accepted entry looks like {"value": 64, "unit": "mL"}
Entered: {"value": 70, "unit": "mL"}
